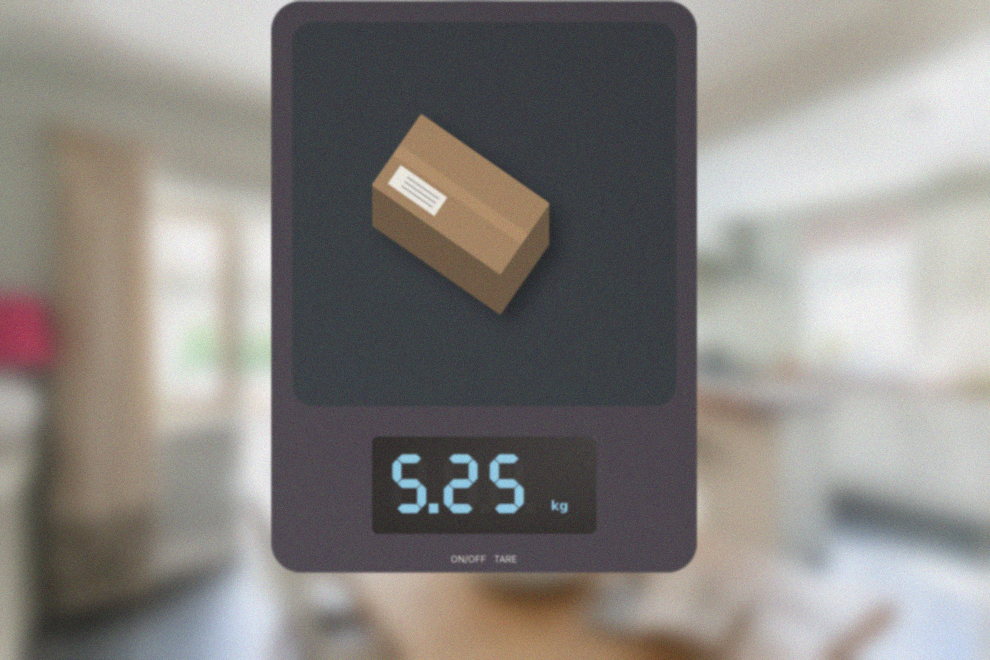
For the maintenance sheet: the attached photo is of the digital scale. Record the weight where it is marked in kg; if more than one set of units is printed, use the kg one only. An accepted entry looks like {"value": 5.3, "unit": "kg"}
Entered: {"value": 5.25, "unit": "kg"}
